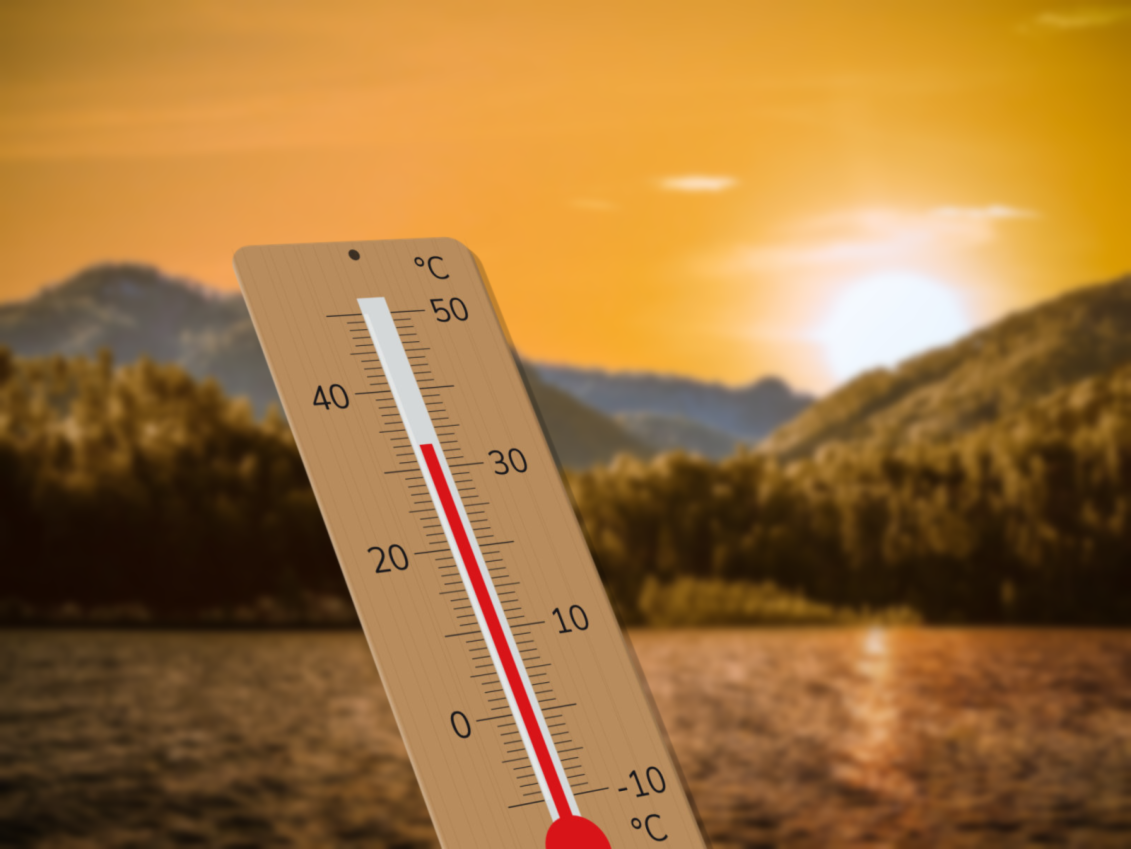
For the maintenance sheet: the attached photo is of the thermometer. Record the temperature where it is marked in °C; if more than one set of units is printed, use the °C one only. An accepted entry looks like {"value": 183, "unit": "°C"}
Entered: {"value": 33, "unit": "°C"}
